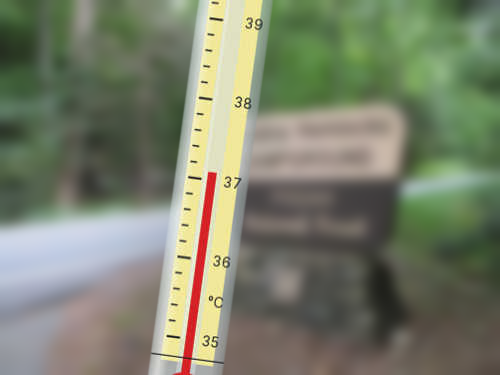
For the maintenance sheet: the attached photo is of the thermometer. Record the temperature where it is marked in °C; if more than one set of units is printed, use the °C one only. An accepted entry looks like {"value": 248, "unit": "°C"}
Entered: {"value": 37.1, "unit": "°C"}
